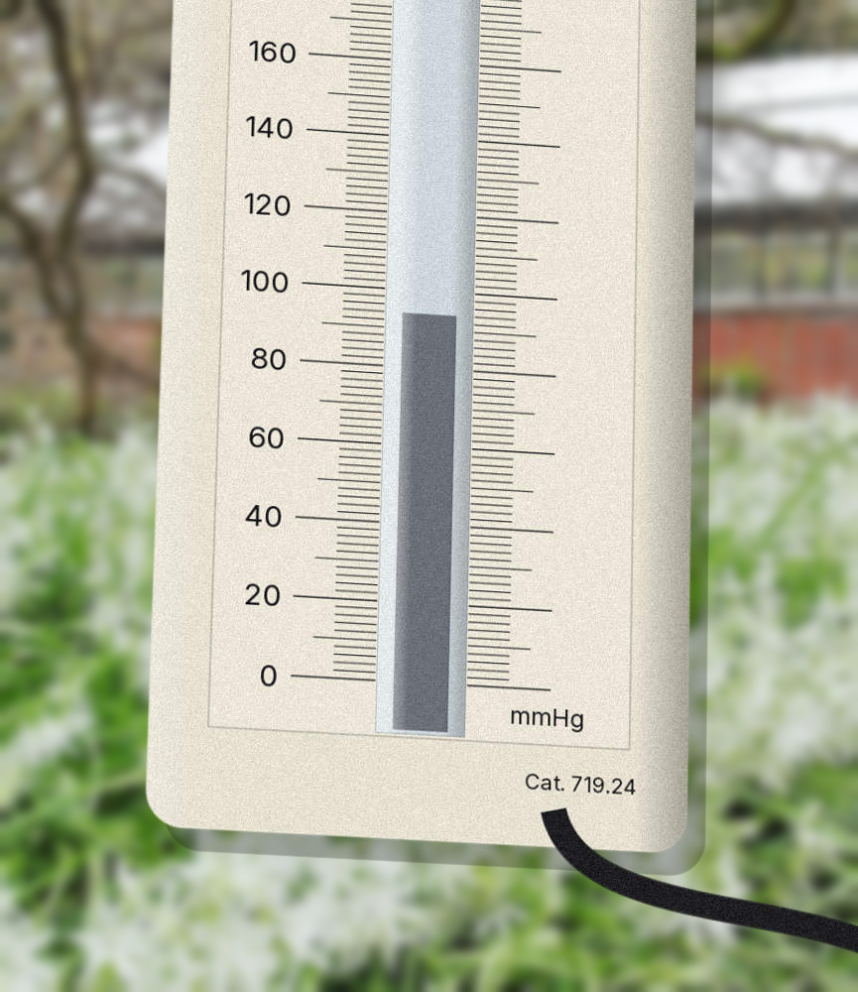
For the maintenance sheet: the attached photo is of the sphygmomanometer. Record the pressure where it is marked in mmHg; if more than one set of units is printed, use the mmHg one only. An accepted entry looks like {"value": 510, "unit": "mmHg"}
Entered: {"value": 94, "unit": "mmHg"}
